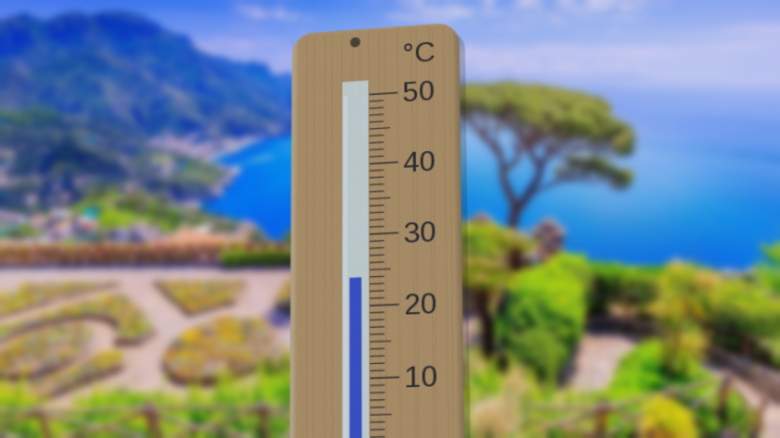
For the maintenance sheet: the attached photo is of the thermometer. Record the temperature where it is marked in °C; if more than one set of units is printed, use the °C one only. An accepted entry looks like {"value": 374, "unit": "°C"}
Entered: {"value": 24, "unit": "°C"}
